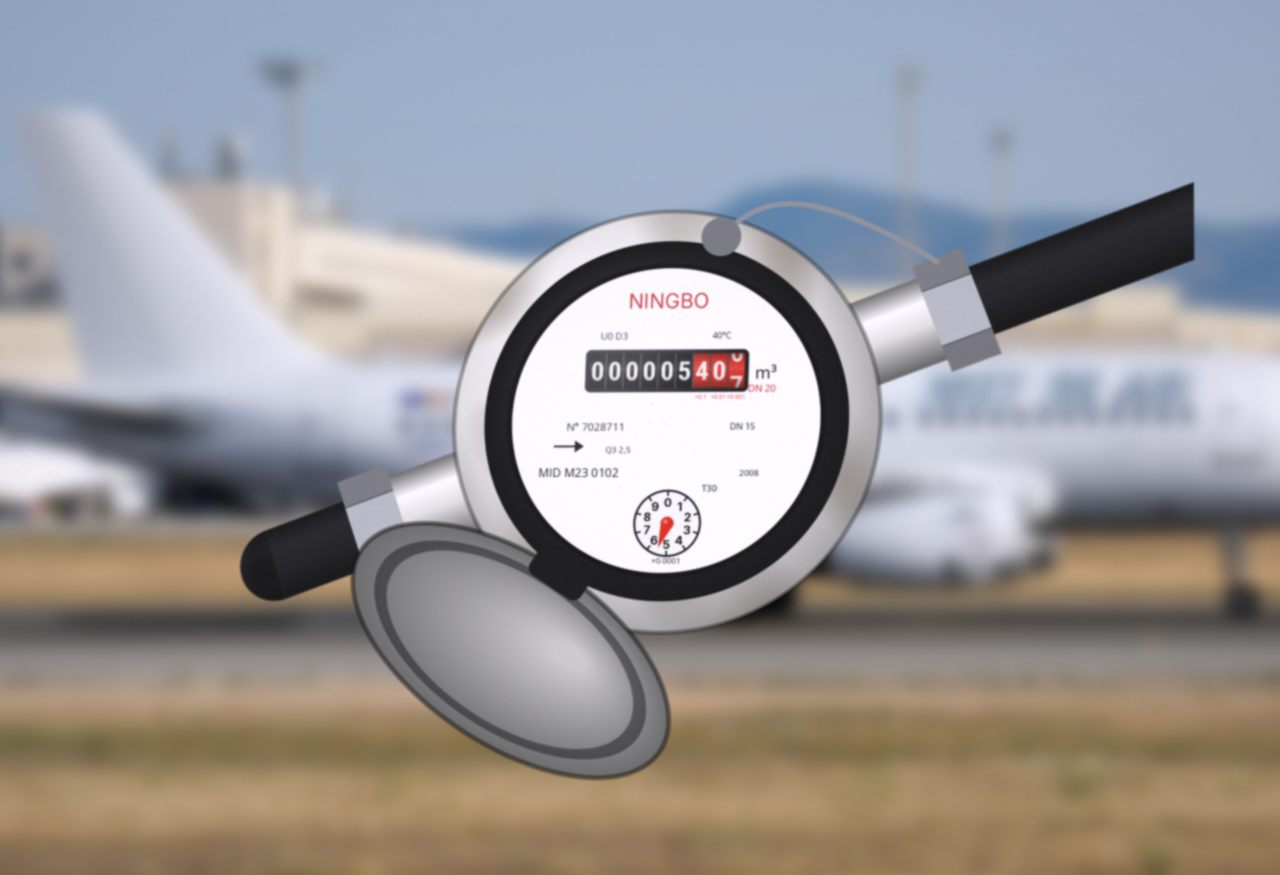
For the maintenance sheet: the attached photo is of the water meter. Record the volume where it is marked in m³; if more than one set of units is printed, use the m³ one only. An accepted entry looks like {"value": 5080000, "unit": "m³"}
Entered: {"value": 5.4065, "unit": "m³"}
